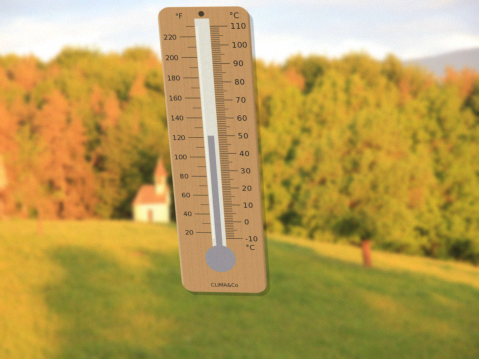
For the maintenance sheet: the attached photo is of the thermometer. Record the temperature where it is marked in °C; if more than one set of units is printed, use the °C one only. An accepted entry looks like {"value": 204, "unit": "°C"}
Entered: {"value": 50, "unit": "°C"}
